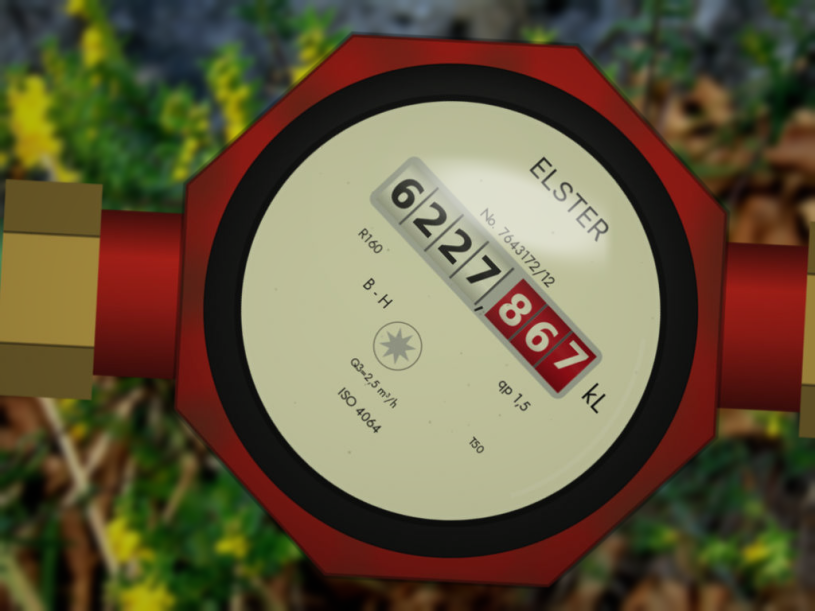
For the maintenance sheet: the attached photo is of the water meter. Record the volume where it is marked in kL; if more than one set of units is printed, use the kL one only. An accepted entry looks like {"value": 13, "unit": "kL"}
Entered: {"value": 6227.867, "unit": "kL"}
